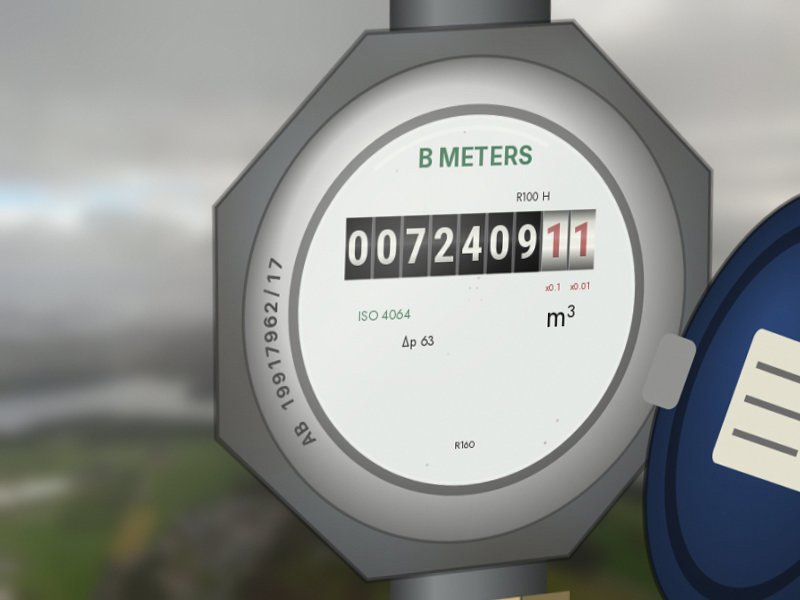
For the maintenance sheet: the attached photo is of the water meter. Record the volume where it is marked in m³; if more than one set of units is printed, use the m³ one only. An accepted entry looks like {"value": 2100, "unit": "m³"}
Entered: {"value": 72409.11, "unit": "m³"}
